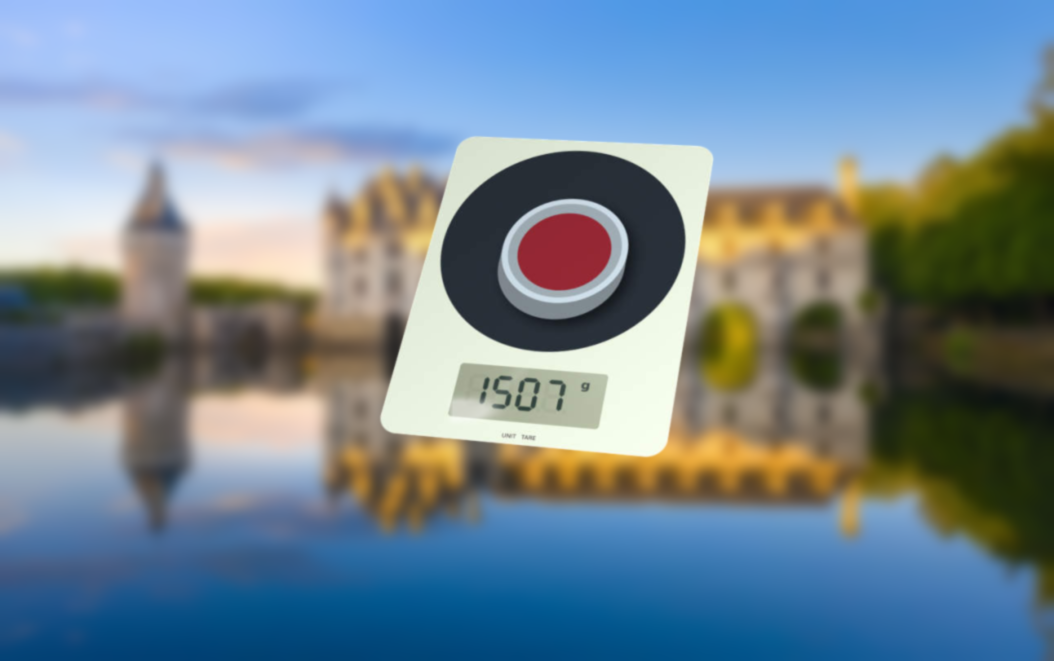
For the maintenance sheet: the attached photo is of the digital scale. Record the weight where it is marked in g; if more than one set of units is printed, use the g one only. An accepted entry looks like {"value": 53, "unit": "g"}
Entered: {"value": 1507, "unit": "g"}
